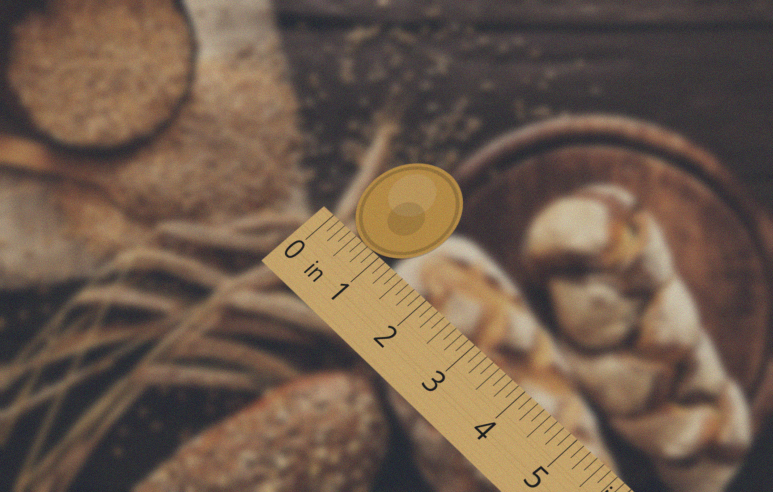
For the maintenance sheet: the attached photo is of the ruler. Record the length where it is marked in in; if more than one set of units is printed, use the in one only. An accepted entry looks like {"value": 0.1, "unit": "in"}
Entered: {"value": 1.5, "unit": "in"}
